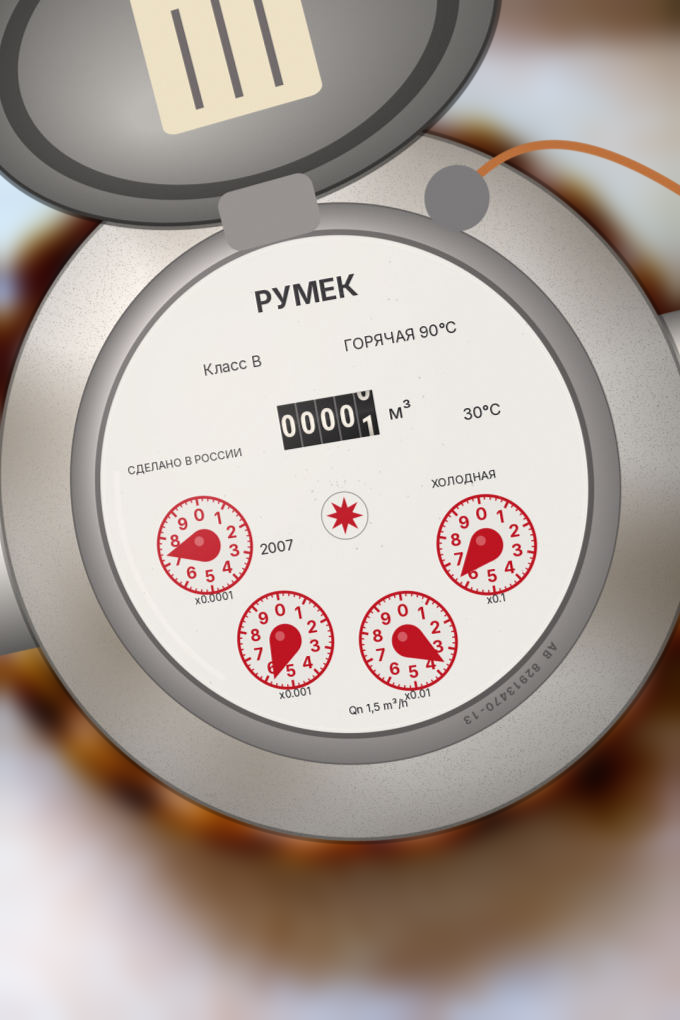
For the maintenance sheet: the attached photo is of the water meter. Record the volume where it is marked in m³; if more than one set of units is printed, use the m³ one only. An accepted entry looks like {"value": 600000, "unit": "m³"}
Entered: {"value": 0.6357, "unit": "m³"}
